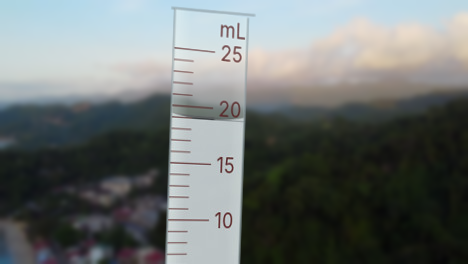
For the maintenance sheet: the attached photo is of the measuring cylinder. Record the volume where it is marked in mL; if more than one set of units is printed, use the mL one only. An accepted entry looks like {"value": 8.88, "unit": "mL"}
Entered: {"value": 19, "unit": "mL"}
